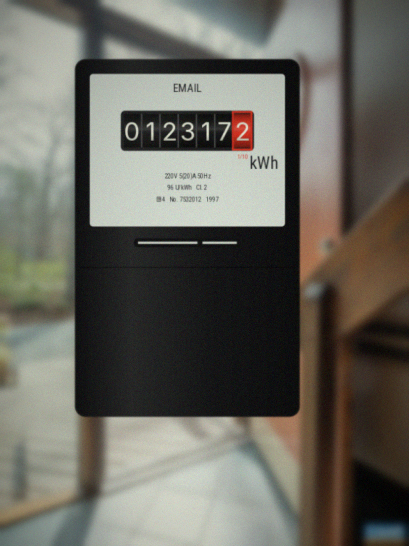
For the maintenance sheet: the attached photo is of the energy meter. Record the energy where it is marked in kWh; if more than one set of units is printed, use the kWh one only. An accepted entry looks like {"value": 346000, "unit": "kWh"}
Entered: {"value": 12317.2, "unit": "kWh"}
